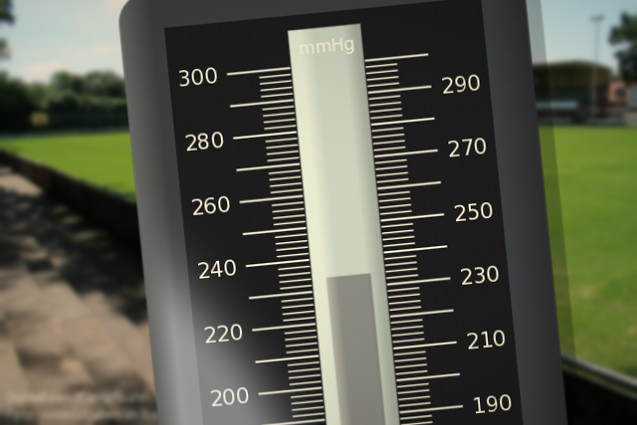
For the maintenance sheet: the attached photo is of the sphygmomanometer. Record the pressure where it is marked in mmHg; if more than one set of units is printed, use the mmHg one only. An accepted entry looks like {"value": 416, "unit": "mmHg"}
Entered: {"value": 234, "unit": "mmHg"}
